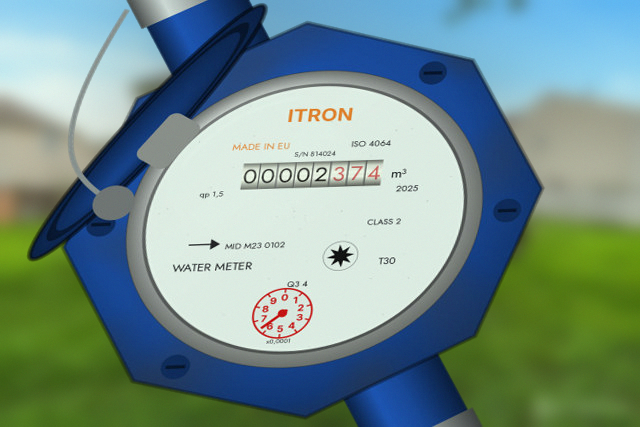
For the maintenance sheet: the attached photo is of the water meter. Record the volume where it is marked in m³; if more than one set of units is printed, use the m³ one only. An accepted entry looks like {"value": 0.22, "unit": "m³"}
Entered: {"value": 2.3746, "unit": "m³"}
